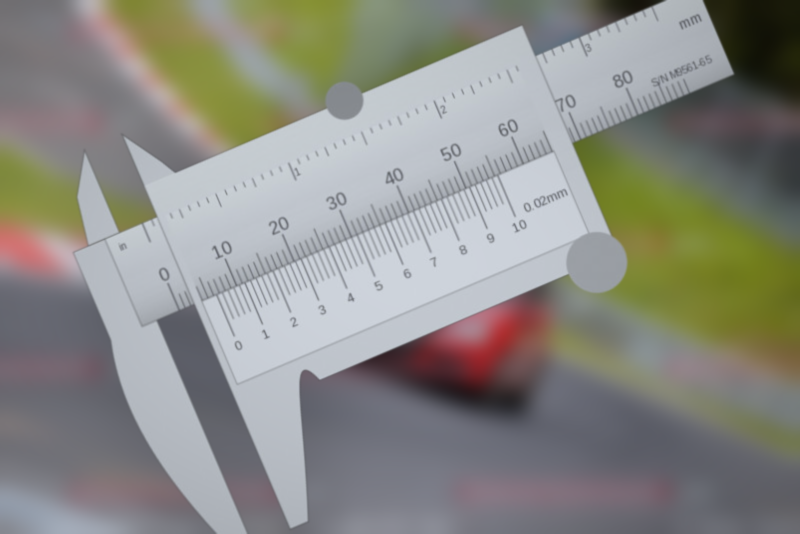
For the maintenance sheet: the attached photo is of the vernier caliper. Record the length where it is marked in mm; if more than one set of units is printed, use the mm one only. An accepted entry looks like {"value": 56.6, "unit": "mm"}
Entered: {"value": 6.5, "unit": "mm"}
